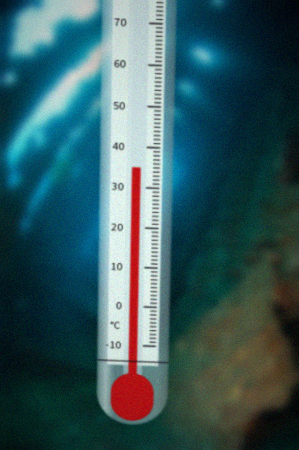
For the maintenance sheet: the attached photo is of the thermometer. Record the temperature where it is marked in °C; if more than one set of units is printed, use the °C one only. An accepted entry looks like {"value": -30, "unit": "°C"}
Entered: {"value": 35, "unit": "°C"}
